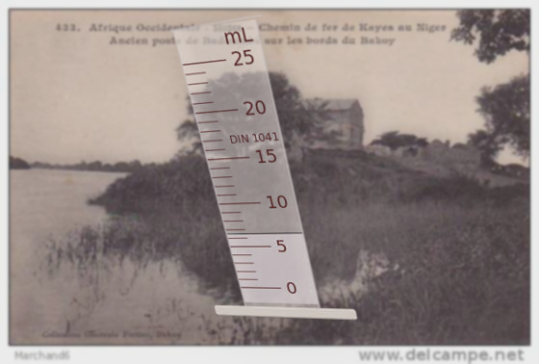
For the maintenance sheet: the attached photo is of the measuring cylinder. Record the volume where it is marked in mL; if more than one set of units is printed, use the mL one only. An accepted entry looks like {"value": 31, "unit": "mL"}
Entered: {"value": 6.5, "unit": "mL"}
